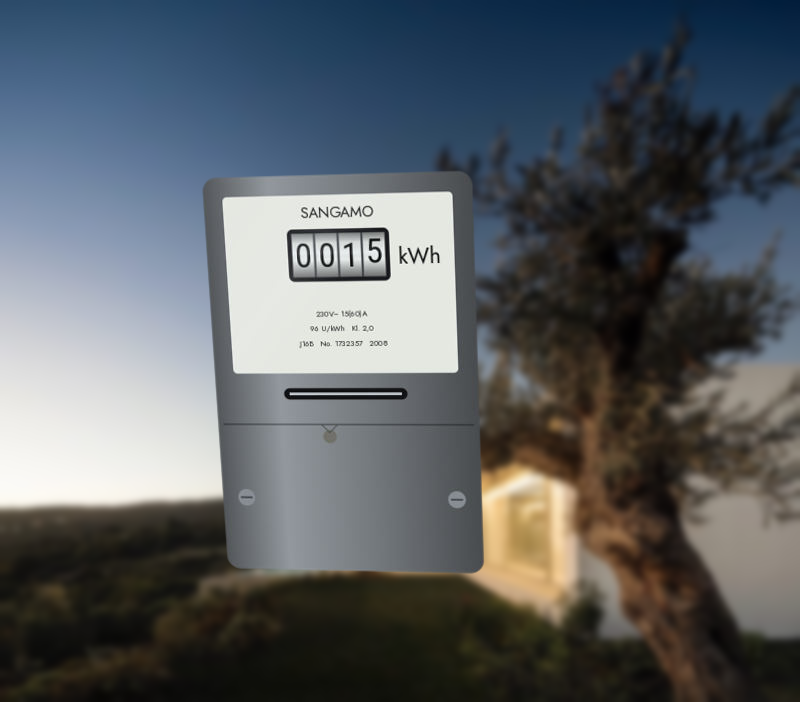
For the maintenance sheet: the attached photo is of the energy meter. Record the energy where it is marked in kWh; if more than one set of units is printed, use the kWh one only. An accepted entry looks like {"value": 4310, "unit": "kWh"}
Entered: {"value": 15, "unit": "kWh"}
